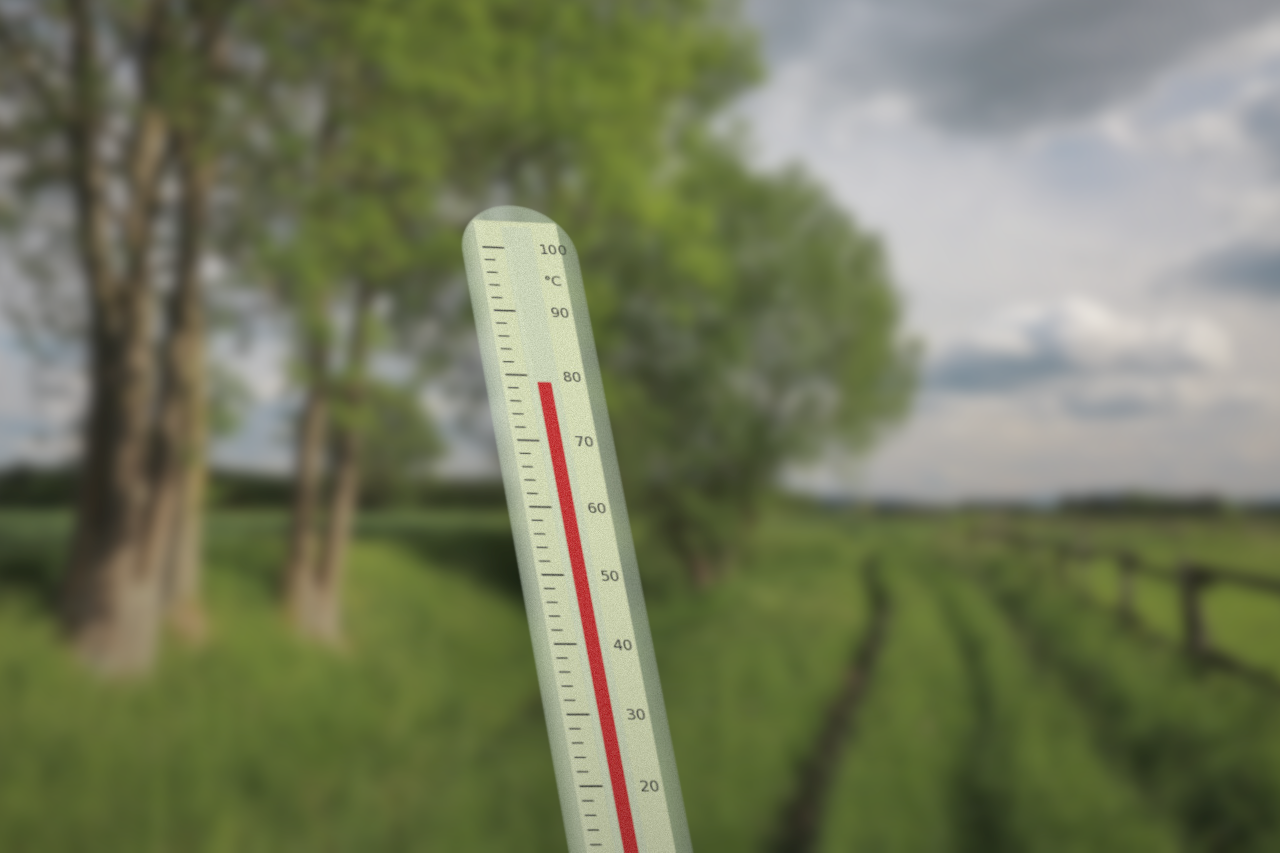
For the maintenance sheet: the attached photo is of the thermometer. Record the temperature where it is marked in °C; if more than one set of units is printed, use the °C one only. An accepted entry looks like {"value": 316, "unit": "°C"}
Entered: {"value": 79, "unit": "°C"}
